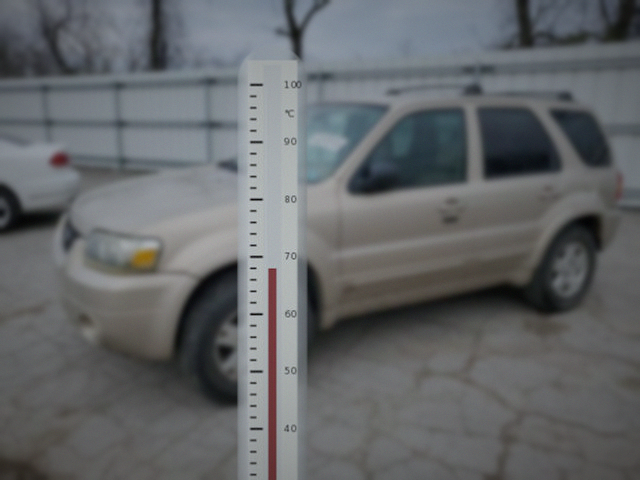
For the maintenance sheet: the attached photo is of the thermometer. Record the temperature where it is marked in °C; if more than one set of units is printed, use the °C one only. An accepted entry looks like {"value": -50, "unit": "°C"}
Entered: {"value": 68, "unit": "°C"}
